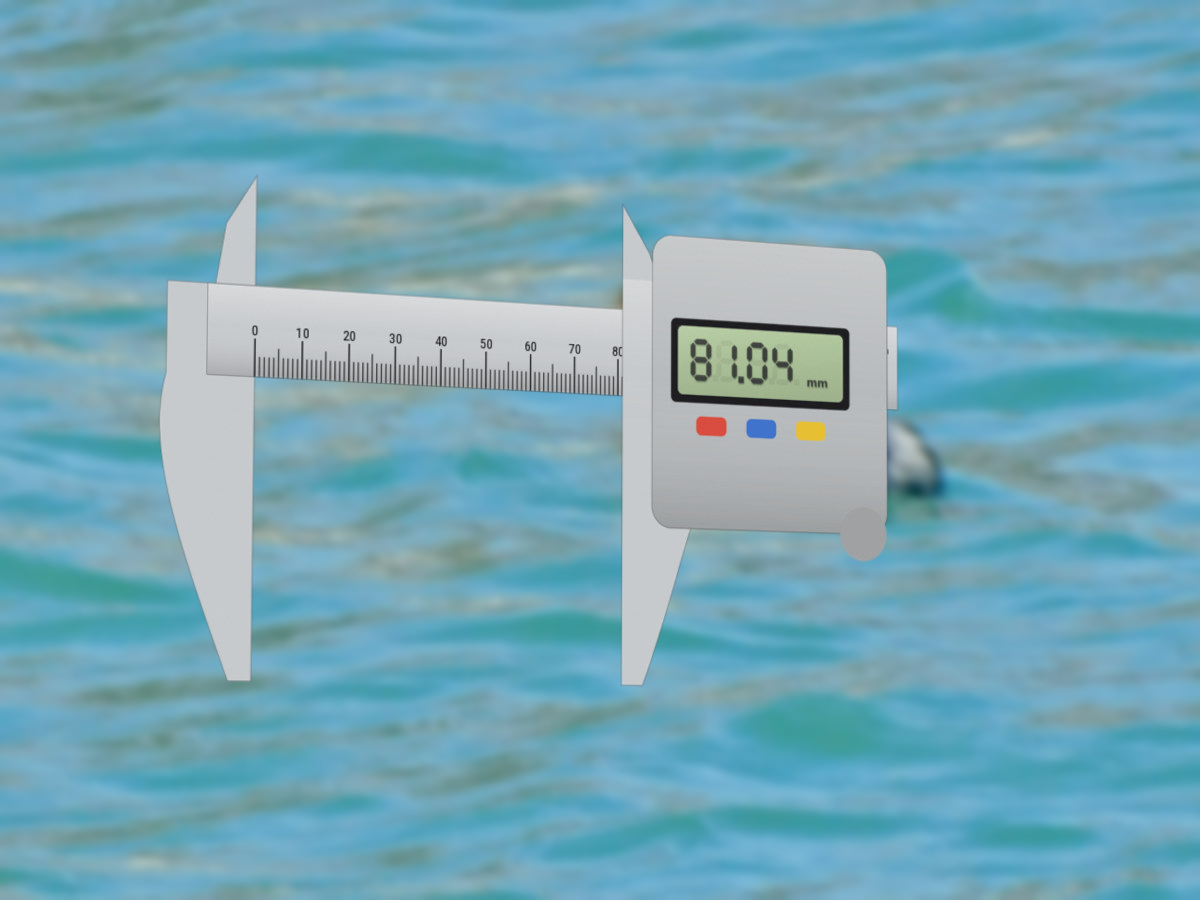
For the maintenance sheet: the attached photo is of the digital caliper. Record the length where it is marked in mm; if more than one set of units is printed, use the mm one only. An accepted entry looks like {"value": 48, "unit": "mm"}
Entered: {"value": 81.04, "unit": "mm"}
